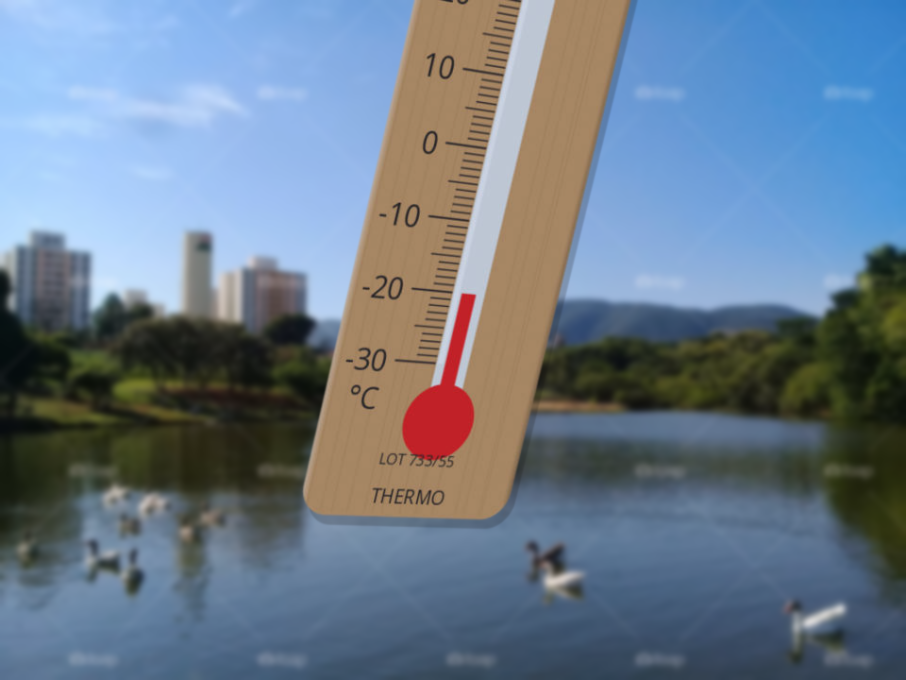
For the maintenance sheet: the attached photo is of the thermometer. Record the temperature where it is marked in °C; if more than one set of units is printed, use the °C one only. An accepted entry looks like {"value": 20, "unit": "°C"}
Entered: {"value": -20, "unit": "°C"}
